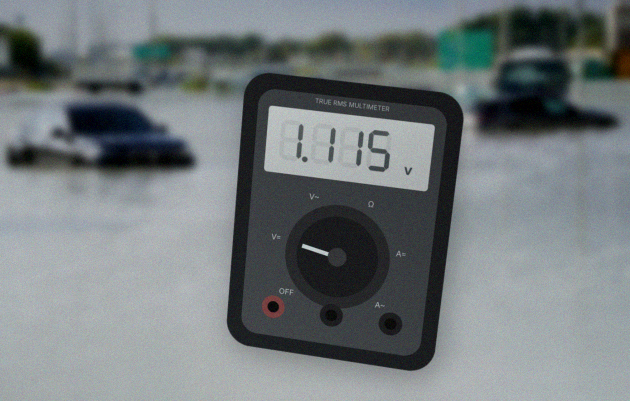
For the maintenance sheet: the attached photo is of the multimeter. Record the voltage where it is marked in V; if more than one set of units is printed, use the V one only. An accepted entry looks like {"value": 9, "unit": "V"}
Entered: {"value": 1.115, "unit": "V"}
